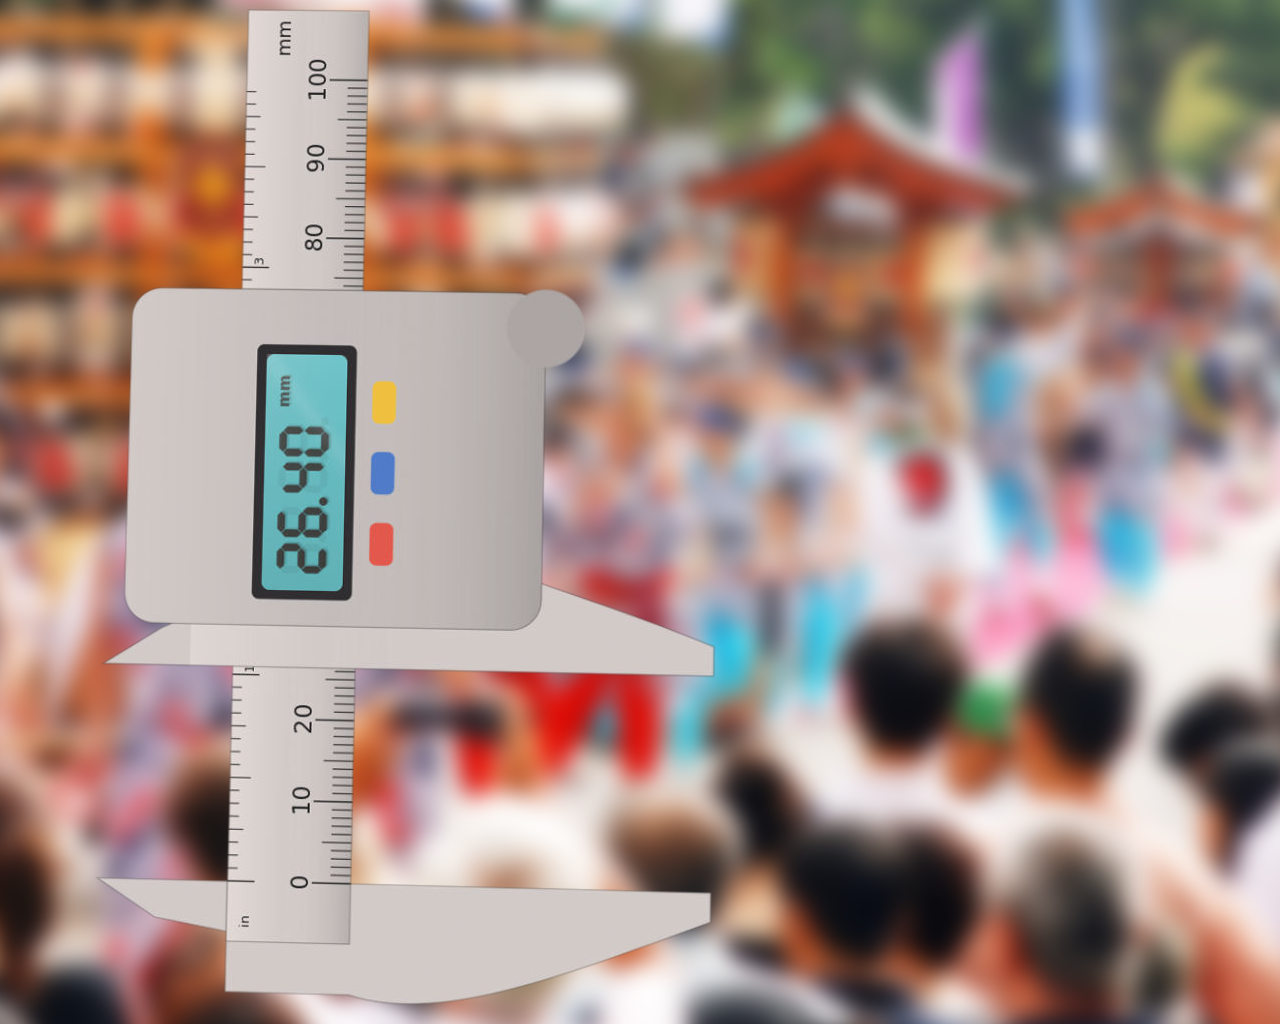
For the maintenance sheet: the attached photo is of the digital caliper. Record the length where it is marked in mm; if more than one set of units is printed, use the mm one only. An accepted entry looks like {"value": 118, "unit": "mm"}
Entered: {"value": 26.40, "unit": "mm"}
